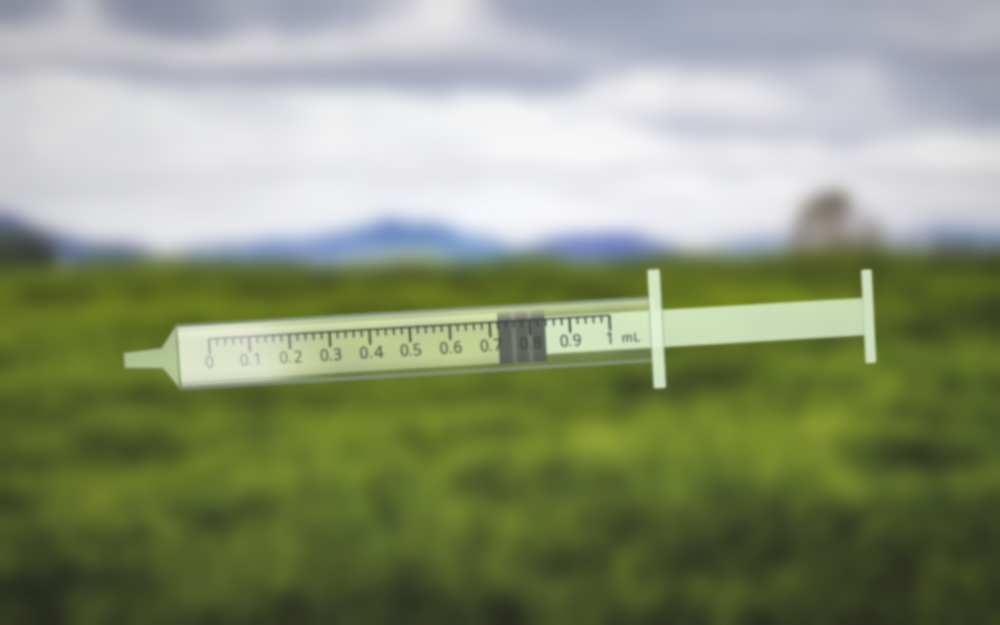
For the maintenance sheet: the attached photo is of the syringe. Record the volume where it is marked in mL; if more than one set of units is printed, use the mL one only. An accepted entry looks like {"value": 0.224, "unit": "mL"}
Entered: {"value": 0.72, "unit": "mL"}
